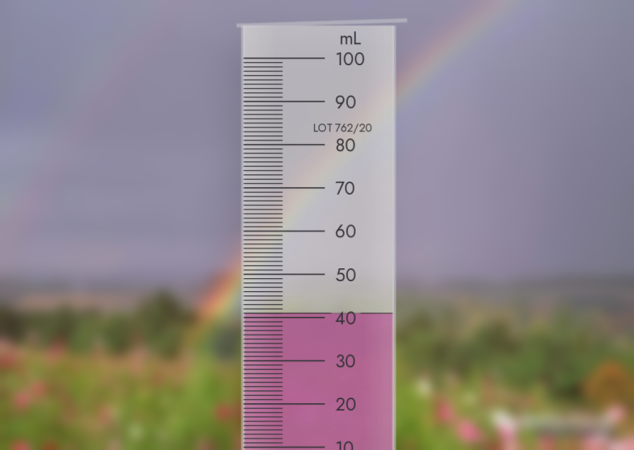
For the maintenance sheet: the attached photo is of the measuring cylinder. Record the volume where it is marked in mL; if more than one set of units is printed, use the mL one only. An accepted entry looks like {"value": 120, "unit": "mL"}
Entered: {"value": 41, "unit": "mL"}
